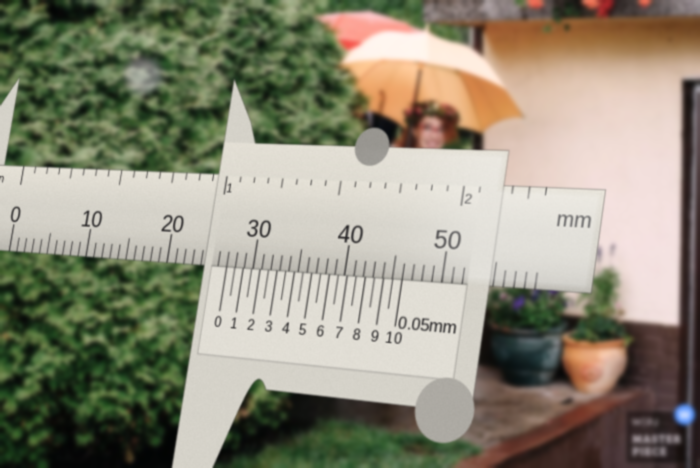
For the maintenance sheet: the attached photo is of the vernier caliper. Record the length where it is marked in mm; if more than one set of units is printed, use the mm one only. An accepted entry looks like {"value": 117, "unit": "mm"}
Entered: {"value": 27.0, "unit": "mm"}
